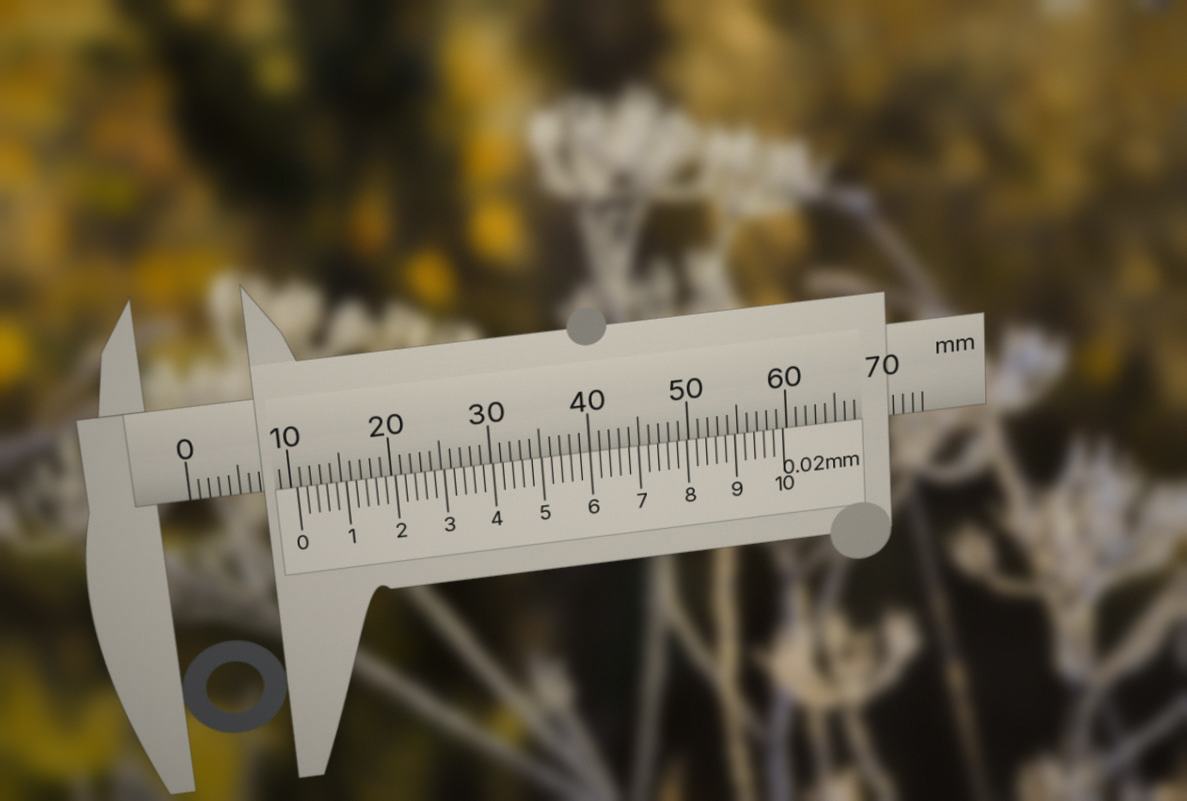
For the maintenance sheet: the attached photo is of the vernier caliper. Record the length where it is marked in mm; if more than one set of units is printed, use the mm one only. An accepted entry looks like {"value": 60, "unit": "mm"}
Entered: {"value": 10.6, "unit": "mm"}
